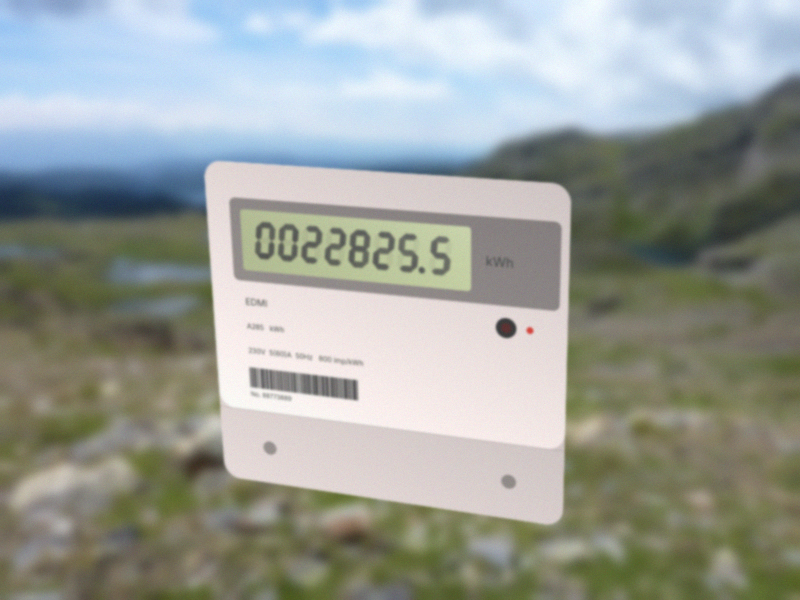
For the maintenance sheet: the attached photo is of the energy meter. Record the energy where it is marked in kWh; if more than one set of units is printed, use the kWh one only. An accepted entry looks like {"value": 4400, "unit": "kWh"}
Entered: {"value": 22825.5, "unit": "kWh"}
